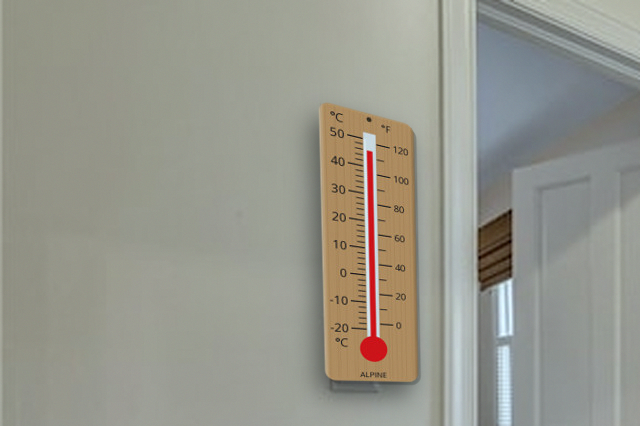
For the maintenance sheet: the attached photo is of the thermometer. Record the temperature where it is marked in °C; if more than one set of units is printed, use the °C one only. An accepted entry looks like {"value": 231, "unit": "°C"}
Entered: {"value": 46, "unit": "°C"}
